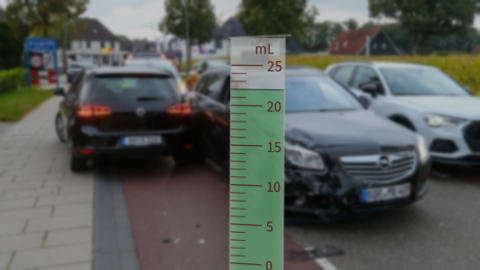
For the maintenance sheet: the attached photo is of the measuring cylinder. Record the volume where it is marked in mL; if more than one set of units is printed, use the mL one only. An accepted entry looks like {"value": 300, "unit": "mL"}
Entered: {"value": 22, "unit": "mL"}
